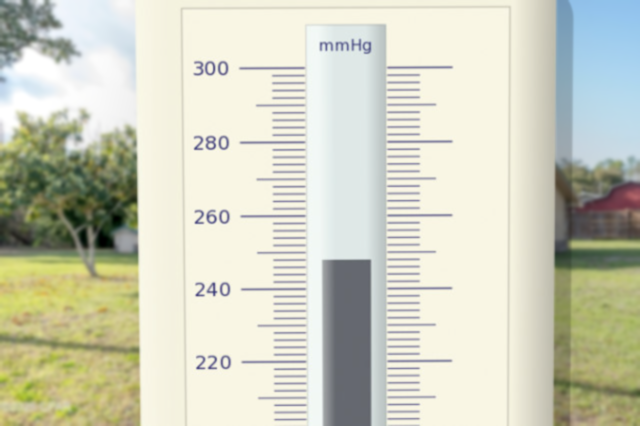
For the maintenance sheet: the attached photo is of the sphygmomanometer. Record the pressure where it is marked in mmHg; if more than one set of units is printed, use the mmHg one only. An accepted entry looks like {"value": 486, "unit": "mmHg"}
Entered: {"value": 248, "unit": "mmHg"}
